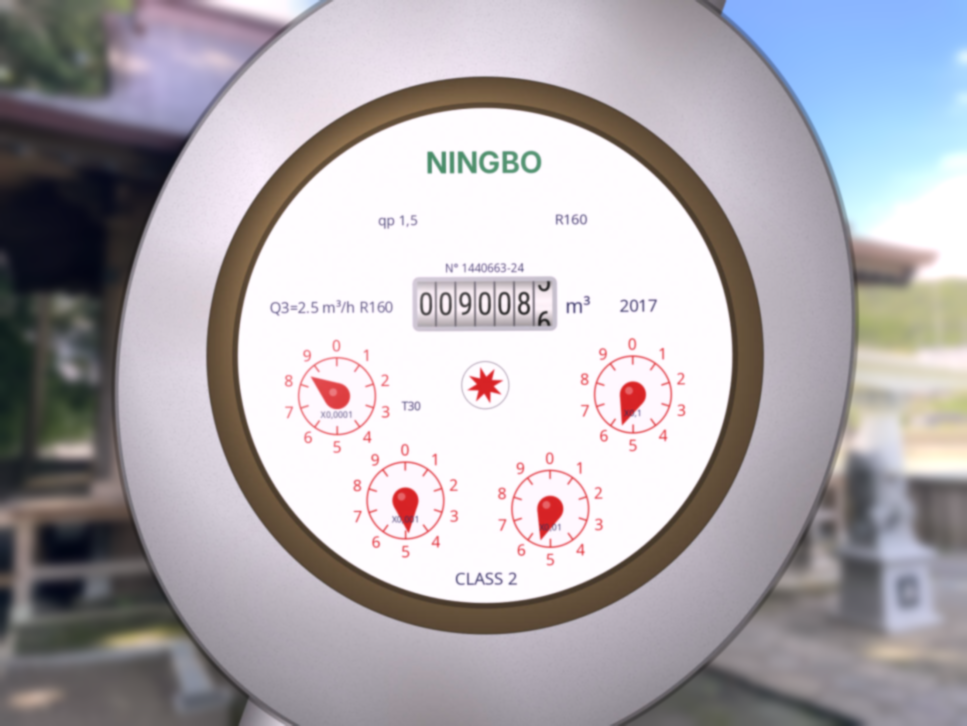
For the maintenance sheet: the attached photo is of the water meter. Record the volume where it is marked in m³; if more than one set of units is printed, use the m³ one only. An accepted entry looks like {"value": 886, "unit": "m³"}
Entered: {"value": 90085.5548, "unit": "m³"}
